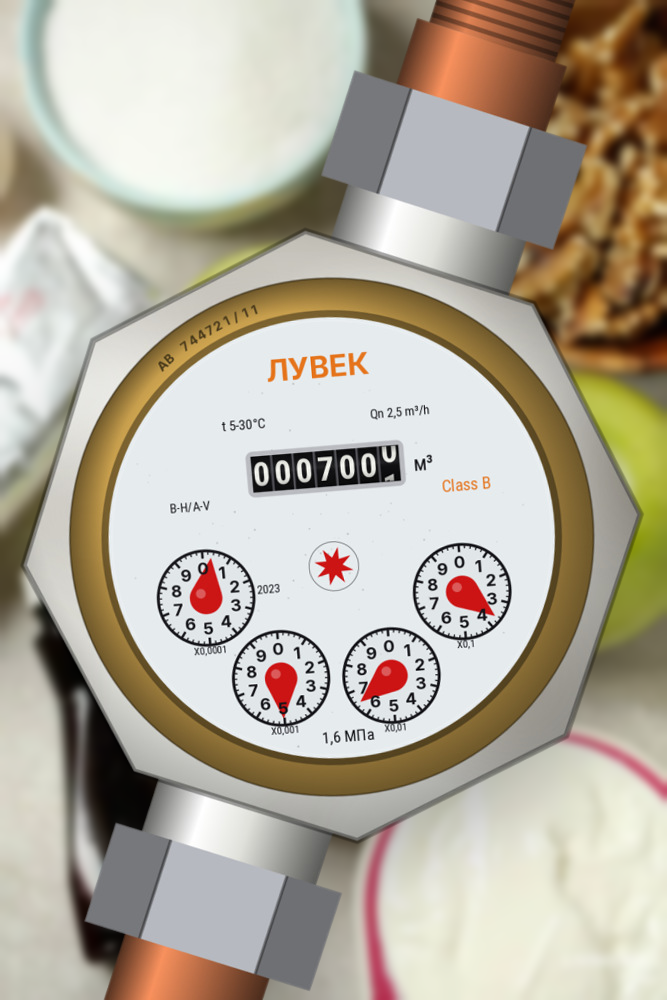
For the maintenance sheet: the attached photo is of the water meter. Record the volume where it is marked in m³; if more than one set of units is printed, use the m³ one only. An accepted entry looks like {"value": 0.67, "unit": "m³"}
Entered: {"value": 7000.3650, "unit": "m³"}
